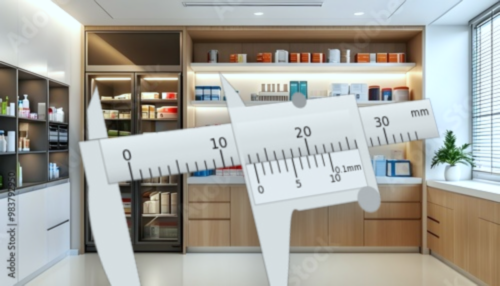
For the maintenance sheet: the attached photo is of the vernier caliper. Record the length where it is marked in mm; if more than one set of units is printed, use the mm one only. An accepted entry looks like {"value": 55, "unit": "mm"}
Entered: {"value": 13.4, "unit": "mm"}
